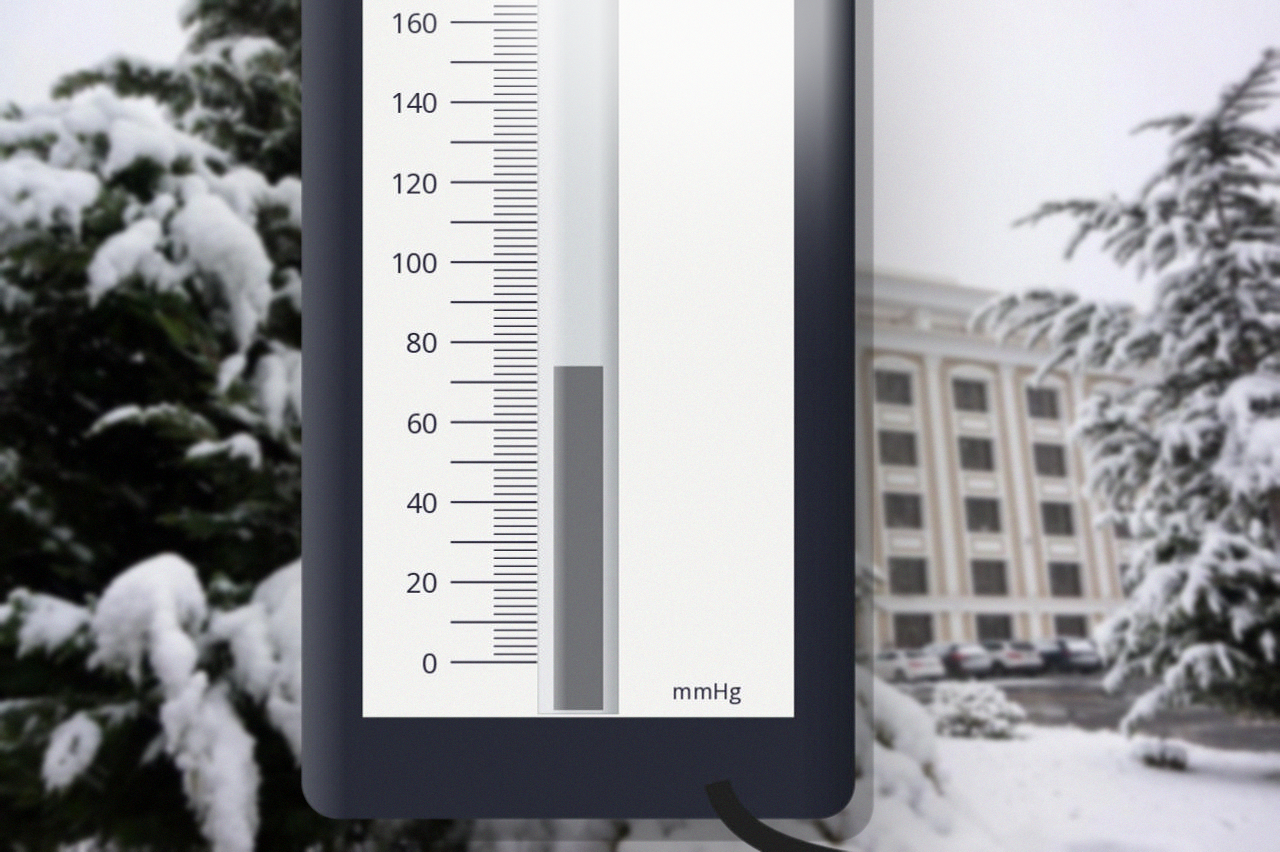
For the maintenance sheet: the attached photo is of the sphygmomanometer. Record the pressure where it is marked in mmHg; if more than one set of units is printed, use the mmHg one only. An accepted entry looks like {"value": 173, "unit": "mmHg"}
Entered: {"value": 74, "unit": "mmHg"}
